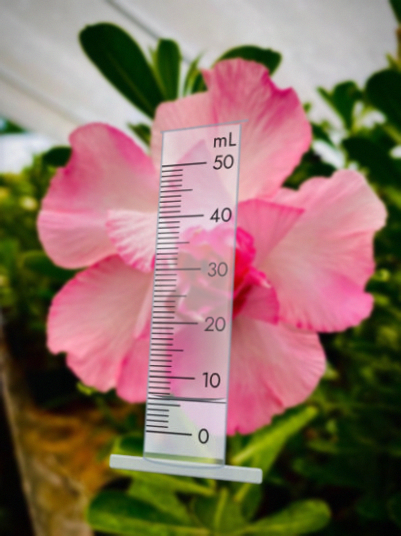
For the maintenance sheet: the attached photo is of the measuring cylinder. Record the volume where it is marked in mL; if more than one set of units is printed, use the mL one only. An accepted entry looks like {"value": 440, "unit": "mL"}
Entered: {"value": 6, "unit": "mL"}
